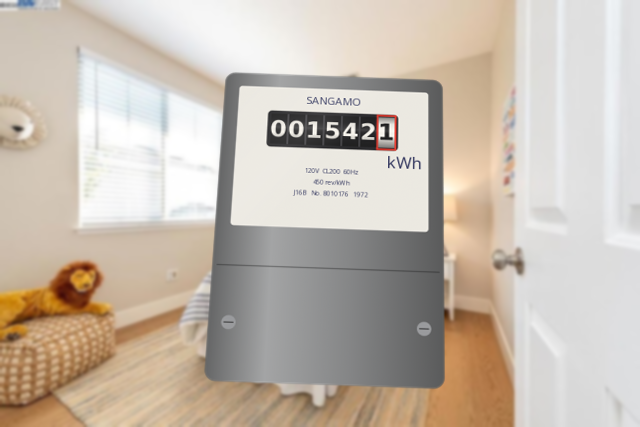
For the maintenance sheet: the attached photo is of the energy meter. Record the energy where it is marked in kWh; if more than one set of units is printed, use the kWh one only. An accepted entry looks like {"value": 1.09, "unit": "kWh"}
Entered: {"value": 1542.1, "unit": "kWh"}
